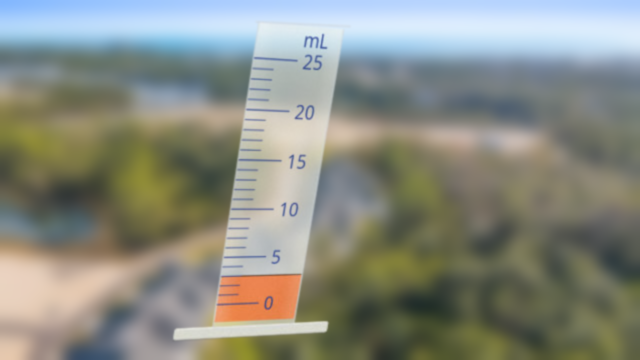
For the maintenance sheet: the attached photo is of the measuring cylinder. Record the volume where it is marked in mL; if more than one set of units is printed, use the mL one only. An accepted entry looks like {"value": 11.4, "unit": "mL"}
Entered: {"value": 3, "unit": "mL"}
